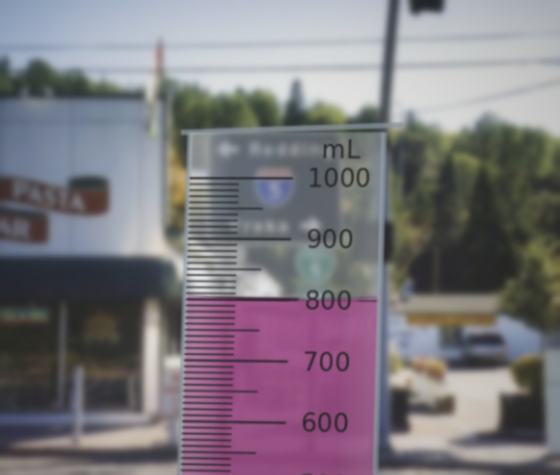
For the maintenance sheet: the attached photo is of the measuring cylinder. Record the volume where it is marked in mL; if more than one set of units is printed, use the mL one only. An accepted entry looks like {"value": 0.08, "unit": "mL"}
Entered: {"value": 800, "unit": "mL"}
